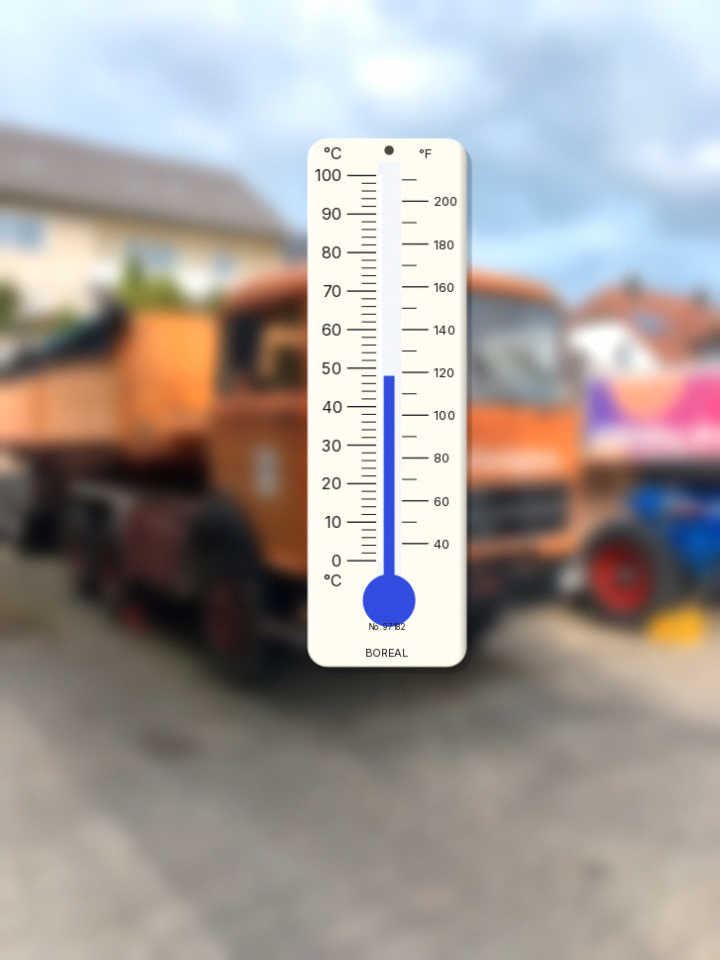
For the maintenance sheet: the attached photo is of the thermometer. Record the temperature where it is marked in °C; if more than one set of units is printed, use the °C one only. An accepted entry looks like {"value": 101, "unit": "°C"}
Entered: {"value": 48, "unit": "°C"}
